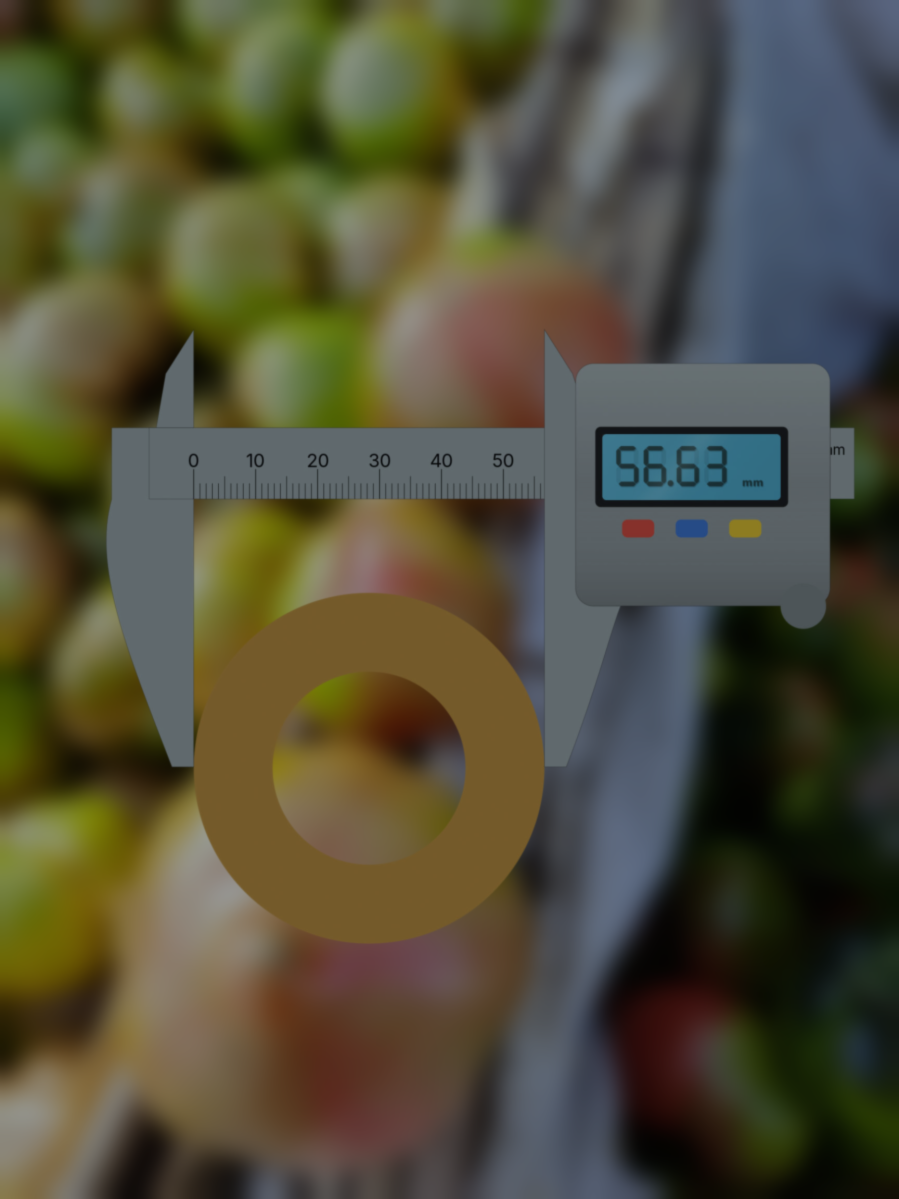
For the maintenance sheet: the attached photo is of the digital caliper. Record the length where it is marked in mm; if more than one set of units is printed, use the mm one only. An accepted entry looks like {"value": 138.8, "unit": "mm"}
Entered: {"value": 56.63, "unit": "mm"}
